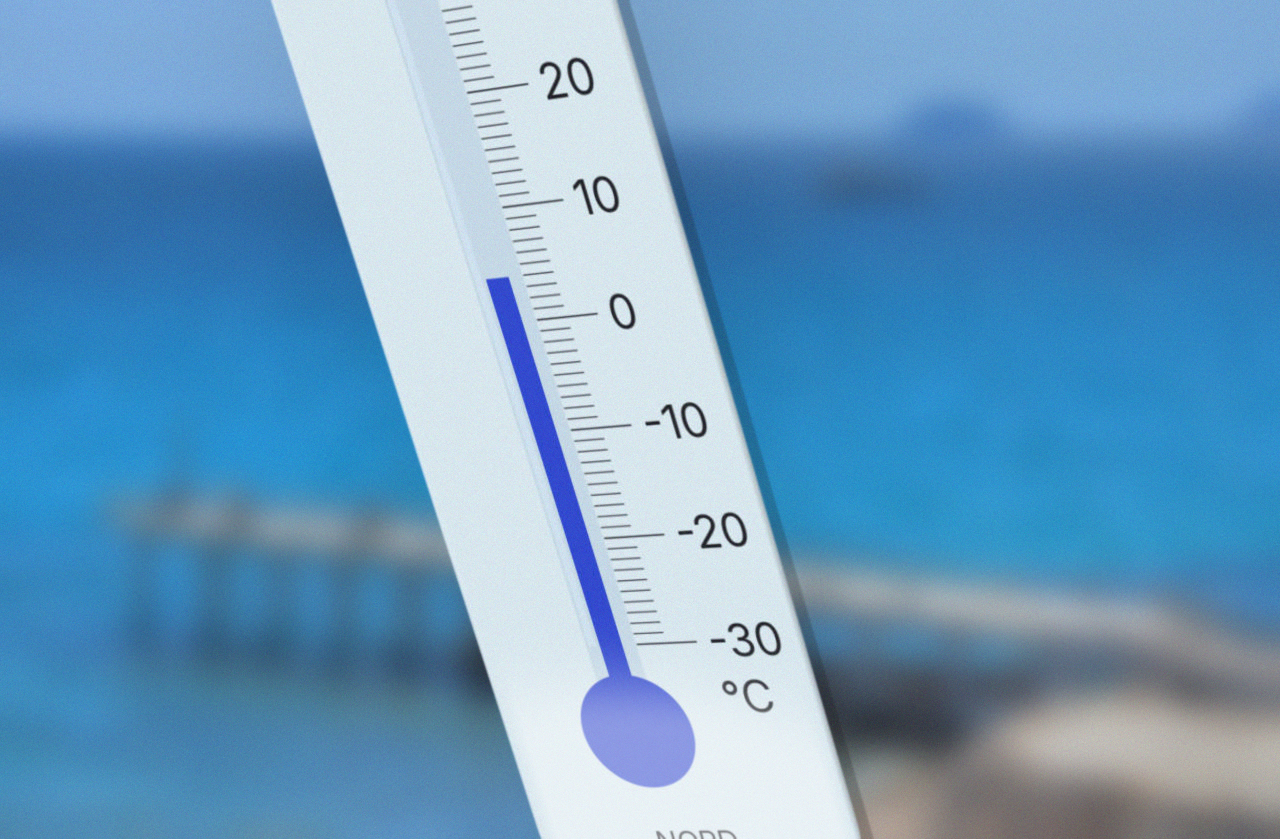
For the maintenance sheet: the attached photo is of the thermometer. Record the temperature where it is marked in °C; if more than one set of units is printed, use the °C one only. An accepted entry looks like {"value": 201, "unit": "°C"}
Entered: {"value": 4, "unit": "°C"}
